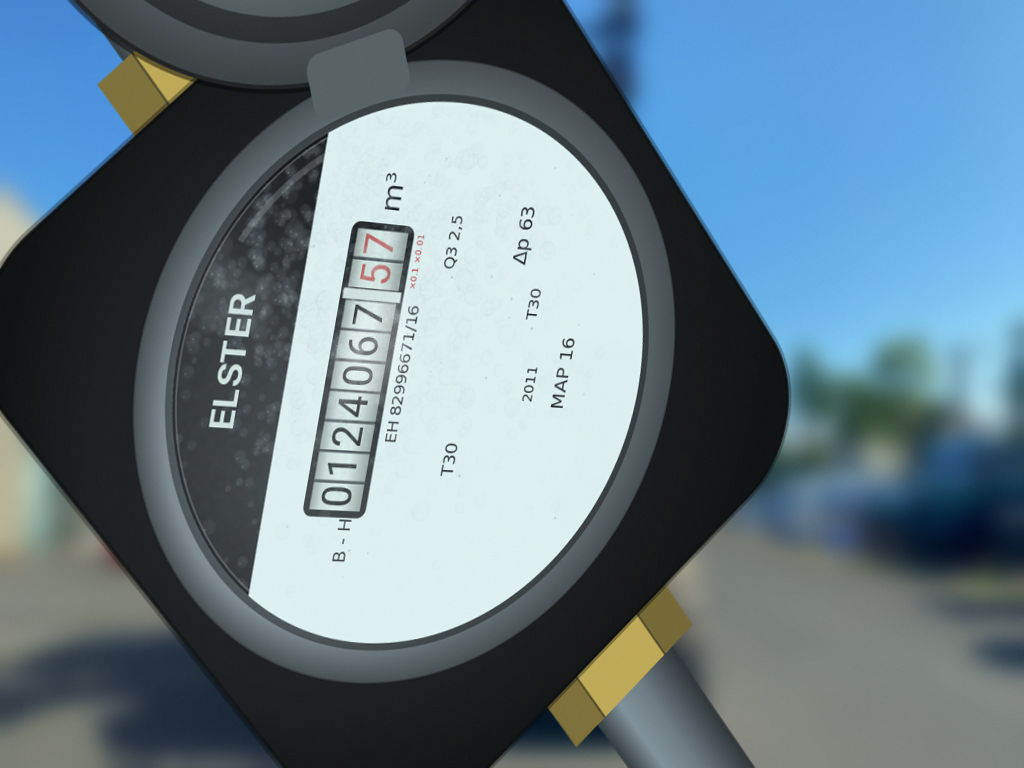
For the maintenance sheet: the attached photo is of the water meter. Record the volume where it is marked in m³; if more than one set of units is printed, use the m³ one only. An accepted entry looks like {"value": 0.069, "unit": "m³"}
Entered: {"value": 124067.57, "unit": "m³"}
